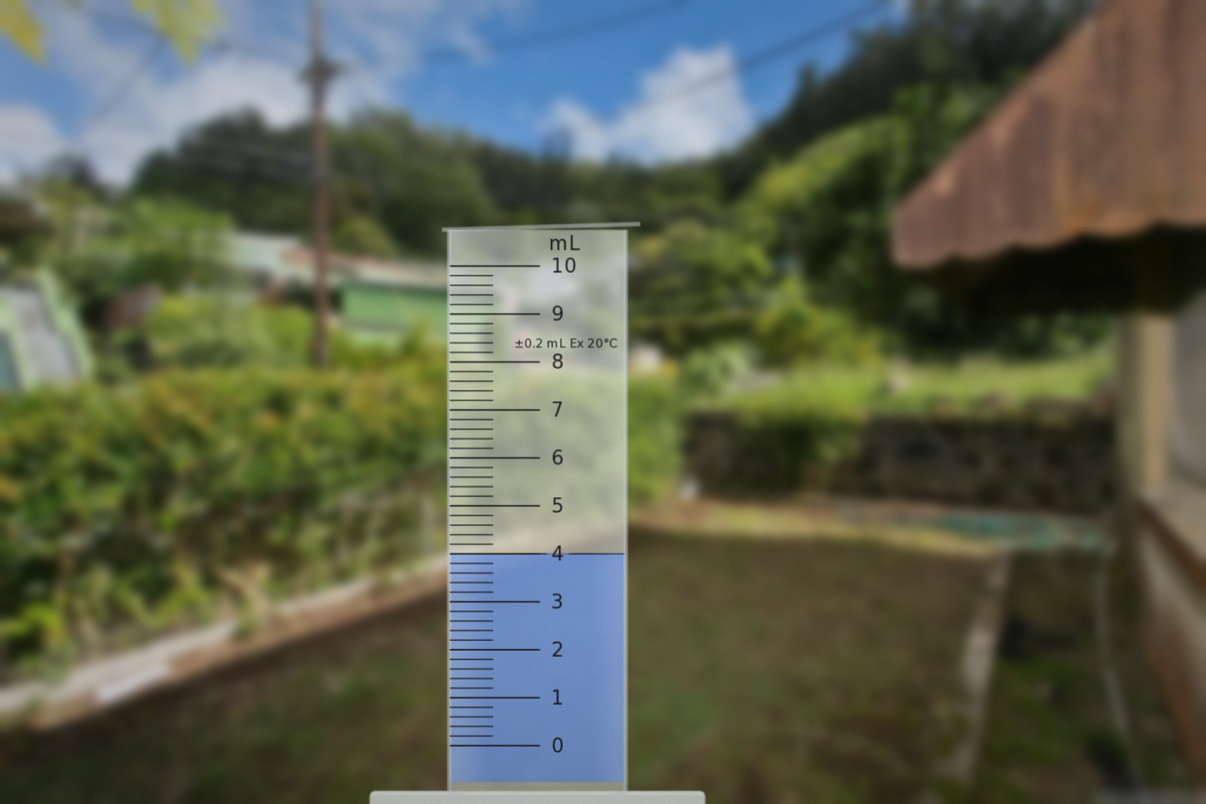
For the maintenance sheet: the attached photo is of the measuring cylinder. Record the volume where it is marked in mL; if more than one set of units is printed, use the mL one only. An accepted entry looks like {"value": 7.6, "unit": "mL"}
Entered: {"value": 4, "unit": "mL"}
